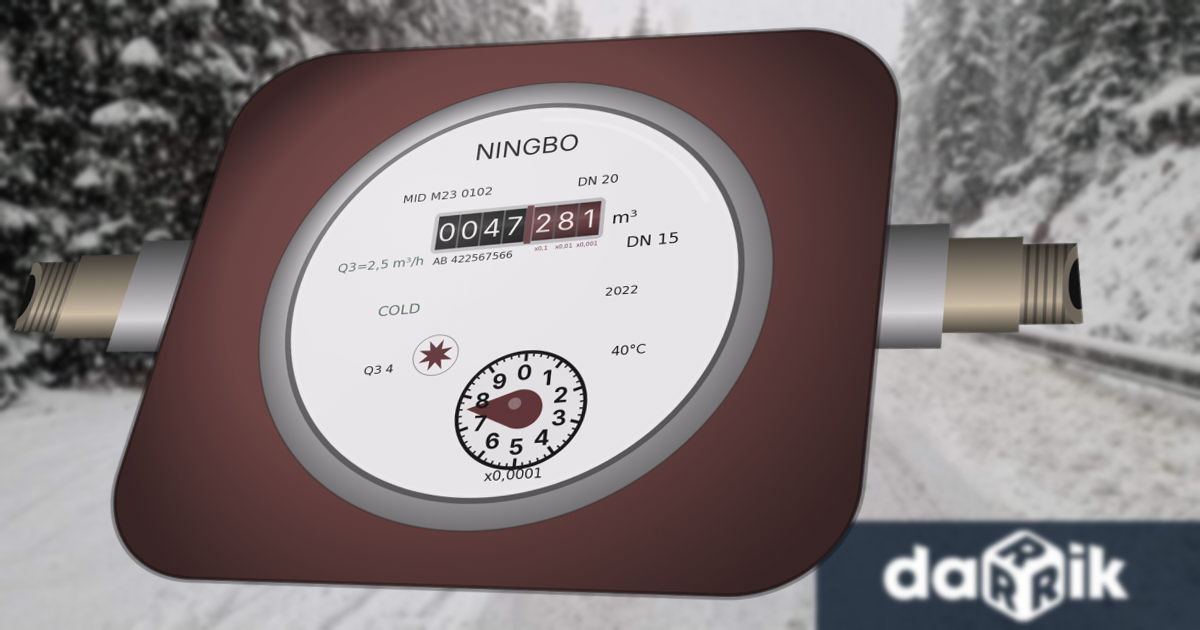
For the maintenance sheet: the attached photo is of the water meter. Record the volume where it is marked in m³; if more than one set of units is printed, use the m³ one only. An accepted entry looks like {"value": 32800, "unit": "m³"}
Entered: {"value": 47.2817, "unit": "m³"}
